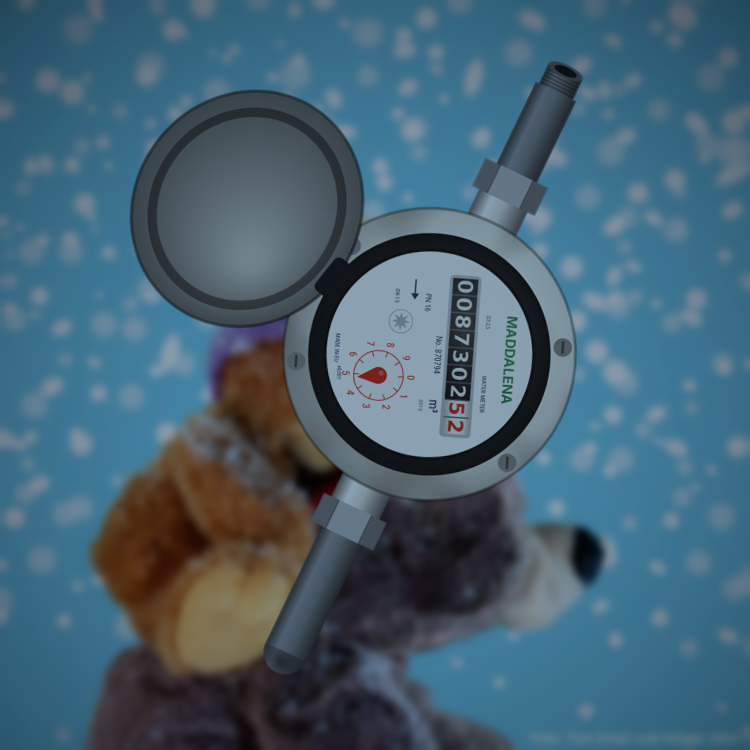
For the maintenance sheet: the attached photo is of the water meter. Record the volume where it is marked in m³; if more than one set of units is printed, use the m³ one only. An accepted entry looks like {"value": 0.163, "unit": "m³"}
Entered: {"value": 87302.524, "unit": "m³"}
